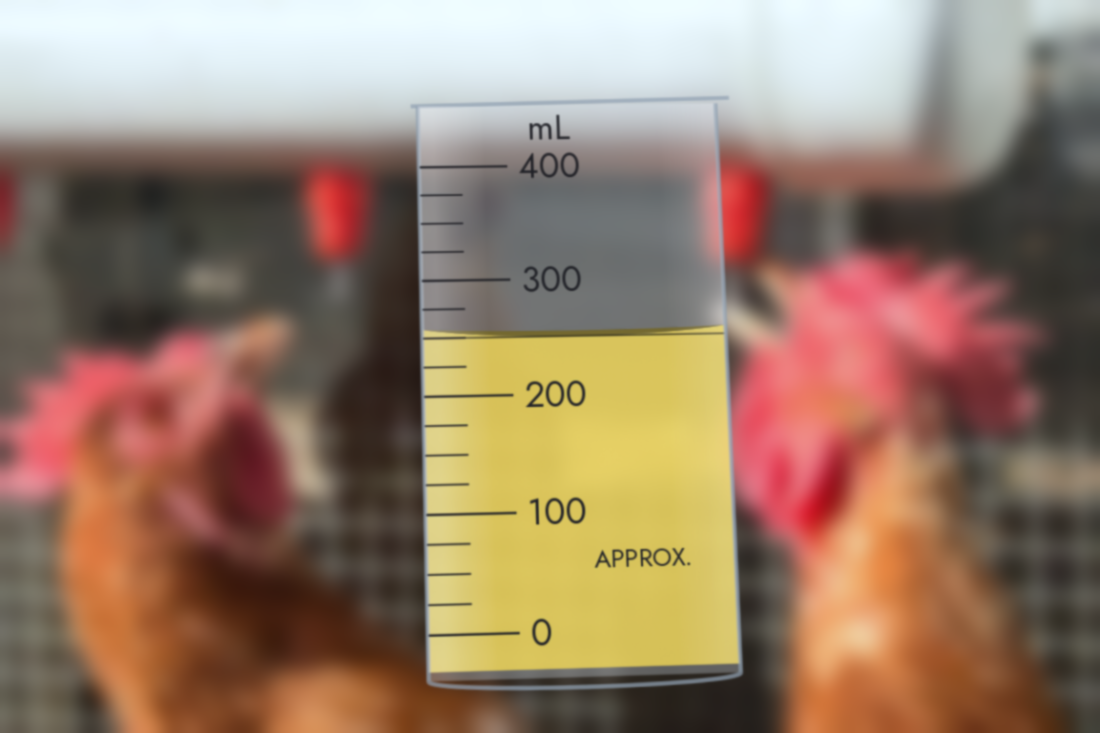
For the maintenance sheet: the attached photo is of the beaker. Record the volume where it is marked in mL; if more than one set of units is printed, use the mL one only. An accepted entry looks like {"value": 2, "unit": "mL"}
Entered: {"value": 250, "unit": "mL"}
